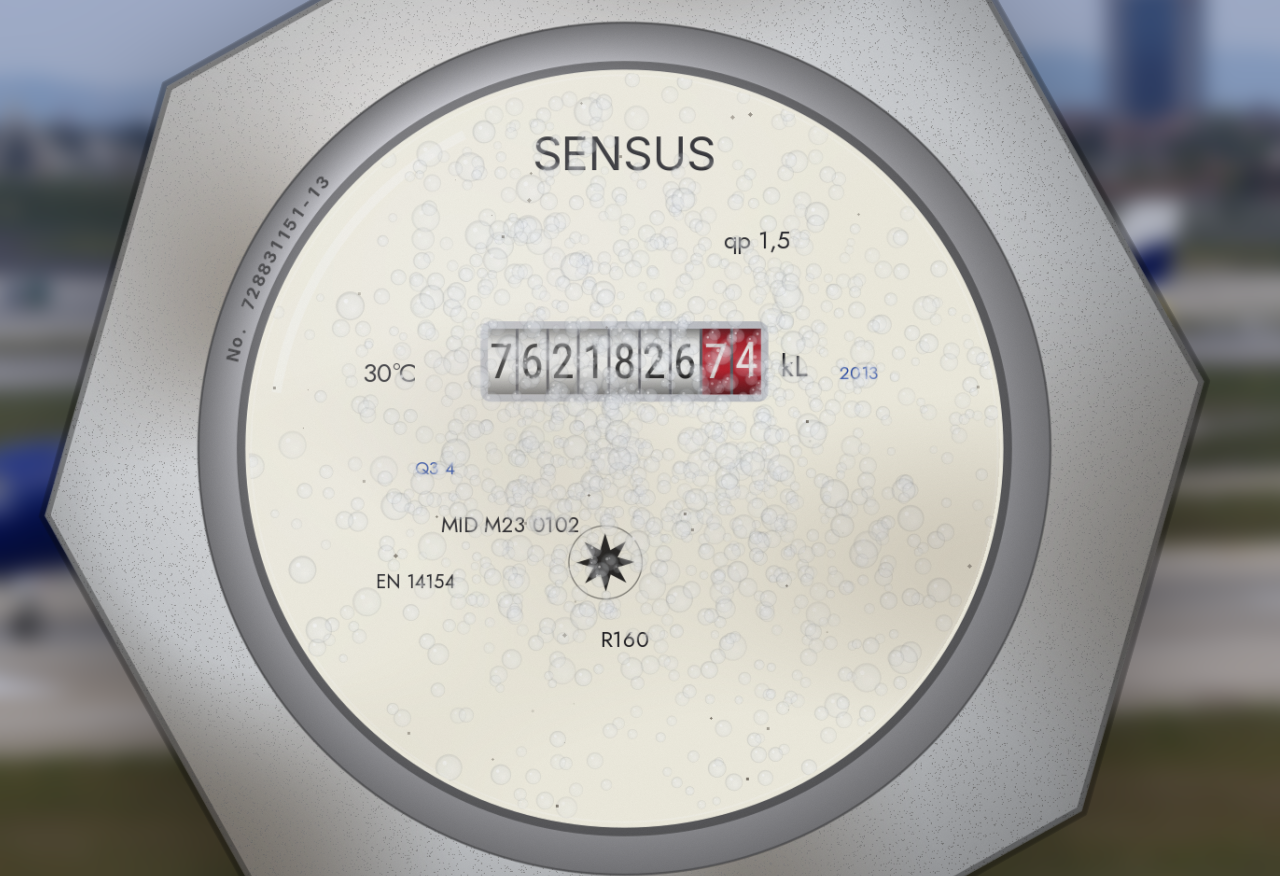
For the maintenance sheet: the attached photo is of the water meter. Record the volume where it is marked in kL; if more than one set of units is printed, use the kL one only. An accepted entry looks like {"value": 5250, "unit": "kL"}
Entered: {"value": 7621826.74, "unit": "kL"}
